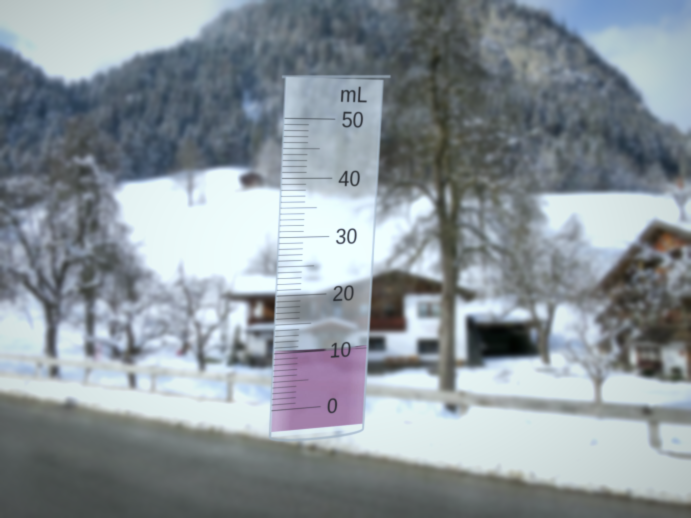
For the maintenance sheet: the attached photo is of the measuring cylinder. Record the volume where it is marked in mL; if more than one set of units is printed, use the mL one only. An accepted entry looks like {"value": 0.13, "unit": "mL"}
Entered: {"value": 10, "unit": "mL"}
